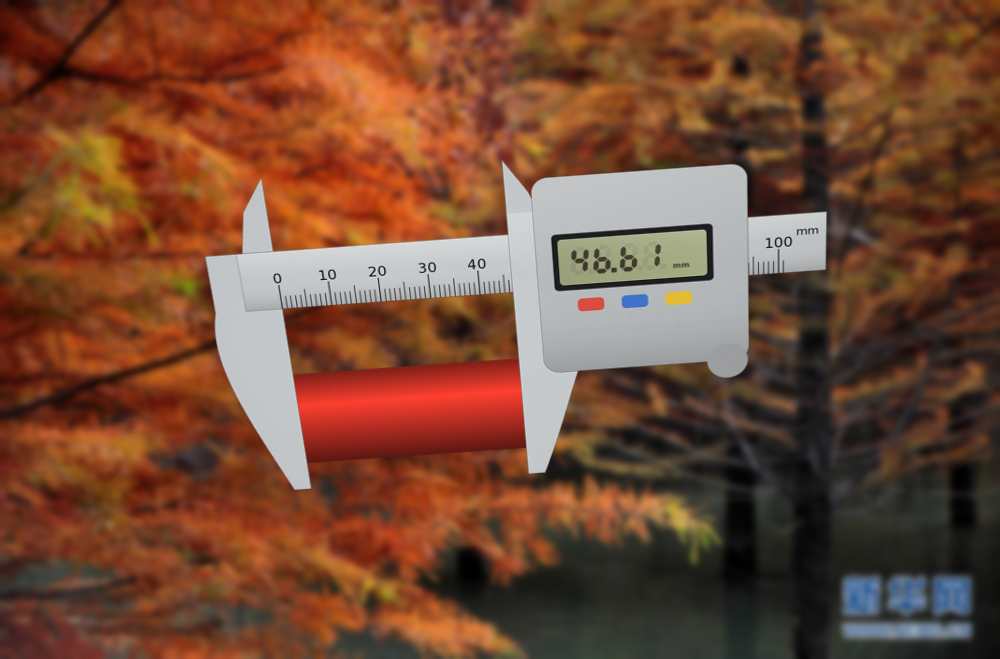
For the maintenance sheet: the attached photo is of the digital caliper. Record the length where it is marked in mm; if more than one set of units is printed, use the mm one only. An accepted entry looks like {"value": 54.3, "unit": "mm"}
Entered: {"value": 46.61, "unit": "mm"}
